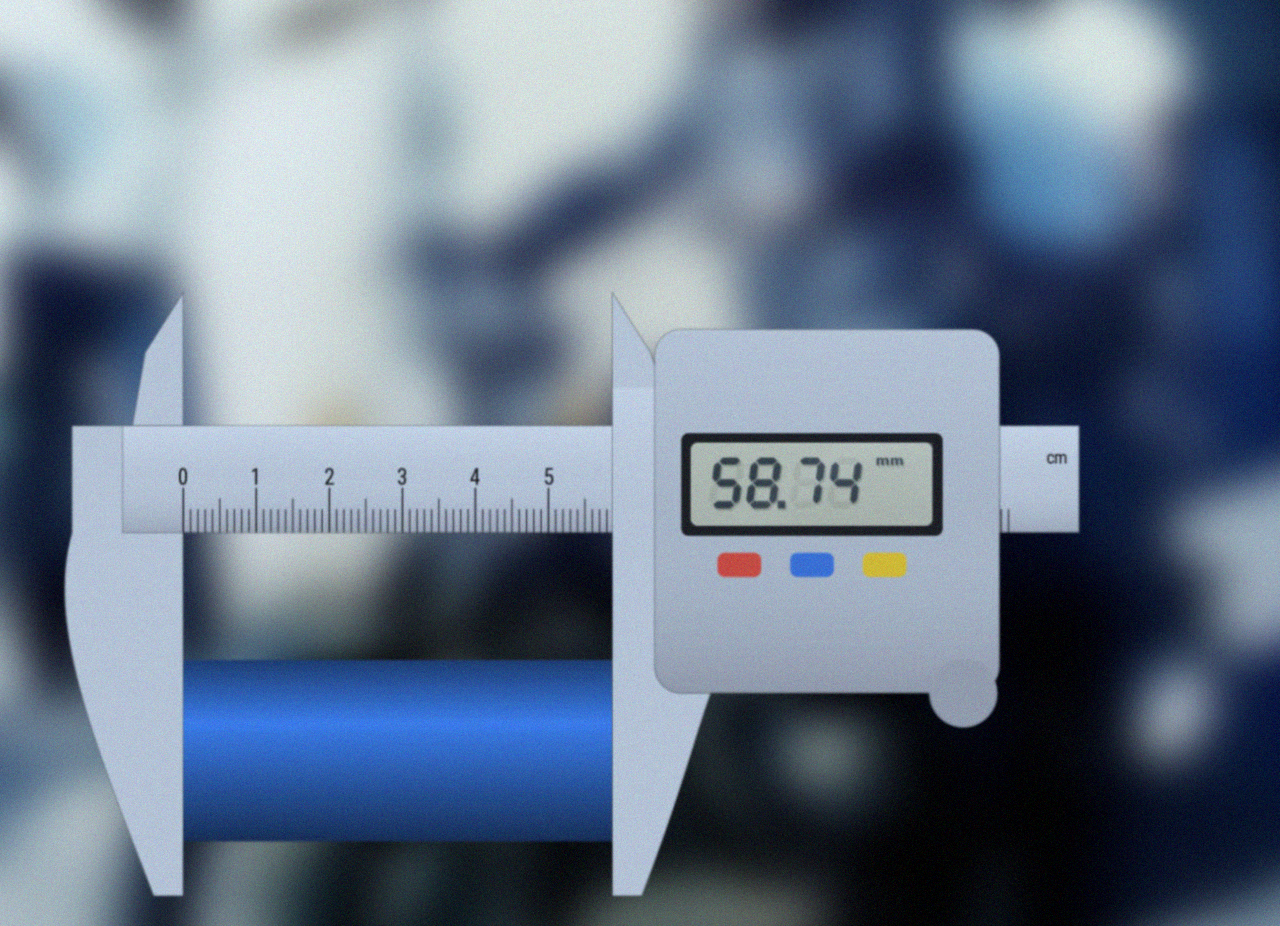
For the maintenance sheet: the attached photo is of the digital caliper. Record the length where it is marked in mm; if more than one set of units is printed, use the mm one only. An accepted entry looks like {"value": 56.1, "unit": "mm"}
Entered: {"value": 58.74, "unit": "mm"}
